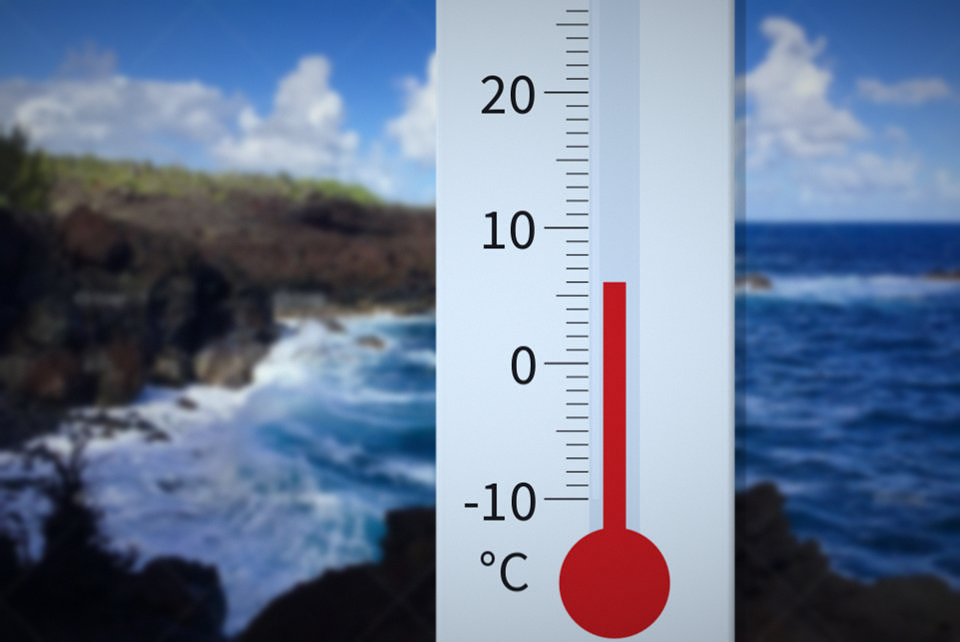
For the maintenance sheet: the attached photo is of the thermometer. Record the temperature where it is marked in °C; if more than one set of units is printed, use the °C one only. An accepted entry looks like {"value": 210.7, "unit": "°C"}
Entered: {"value": 6, "unit": "°C"}
